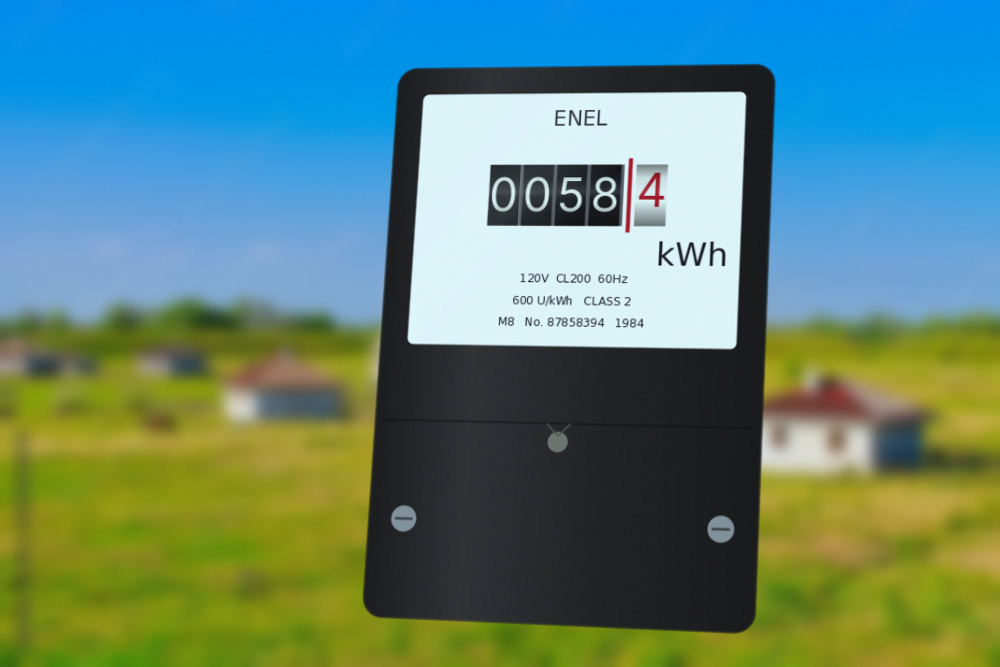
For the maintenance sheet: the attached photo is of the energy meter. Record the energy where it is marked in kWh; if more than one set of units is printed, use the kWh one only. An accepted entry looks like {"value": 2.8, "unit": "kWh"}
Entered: {"value": 58.4, "unit": "kWh"}
